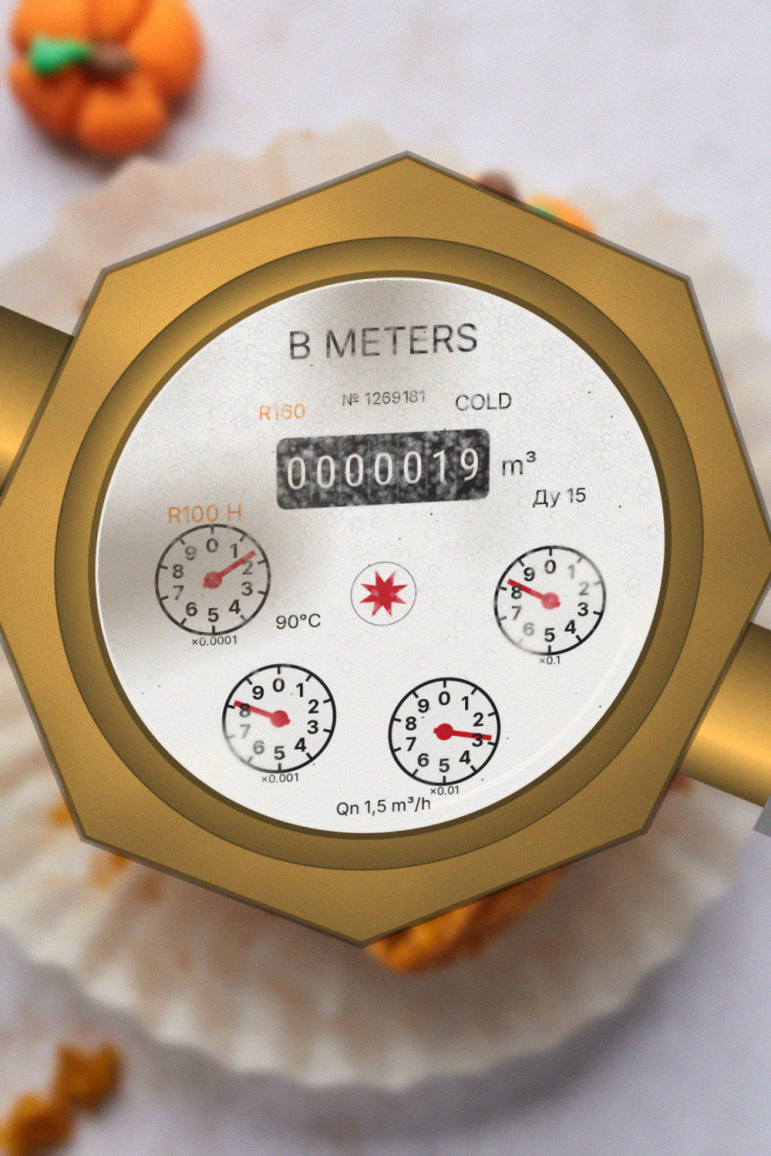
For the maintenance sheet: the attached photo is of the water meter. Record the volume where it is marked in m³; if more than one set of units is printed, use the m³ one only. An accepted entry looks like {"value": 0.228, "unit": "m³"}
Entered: {"value": 19.8281, "unit": "m³"}
